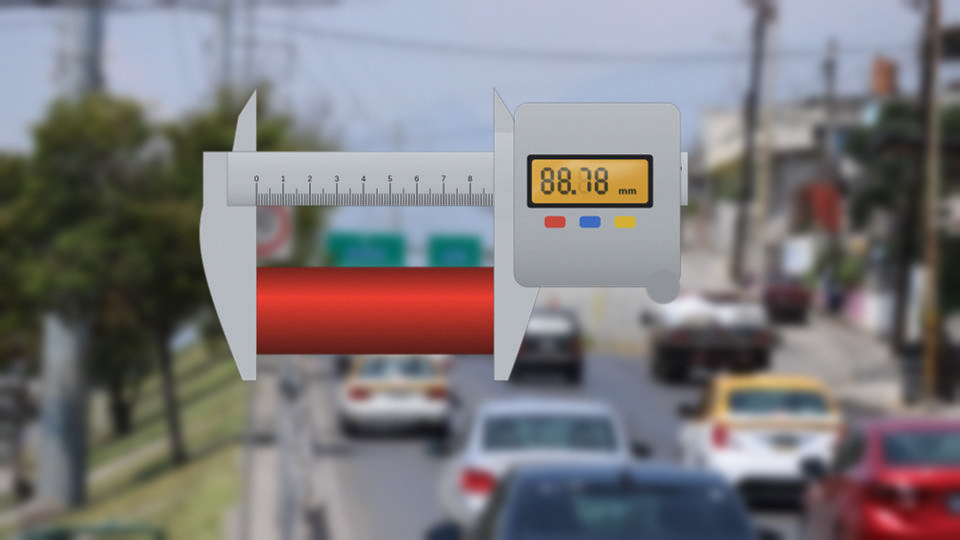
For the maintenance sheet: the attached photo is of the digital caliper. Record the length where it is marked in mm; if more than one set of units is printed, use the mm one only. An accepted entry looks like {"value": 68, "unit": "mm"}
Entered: {"value": 88.78, "unit": "mm"}
